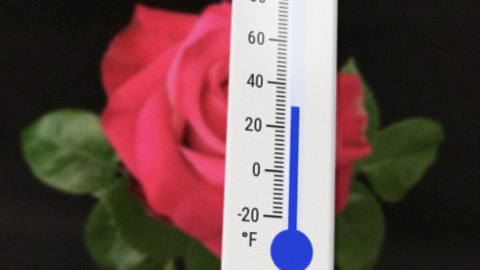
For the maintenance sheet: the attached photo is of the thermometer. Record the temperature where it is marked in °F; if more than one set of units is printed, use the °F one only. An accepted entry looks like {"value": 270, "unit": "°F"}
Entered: {"value": 30, "unit": "°F"}
